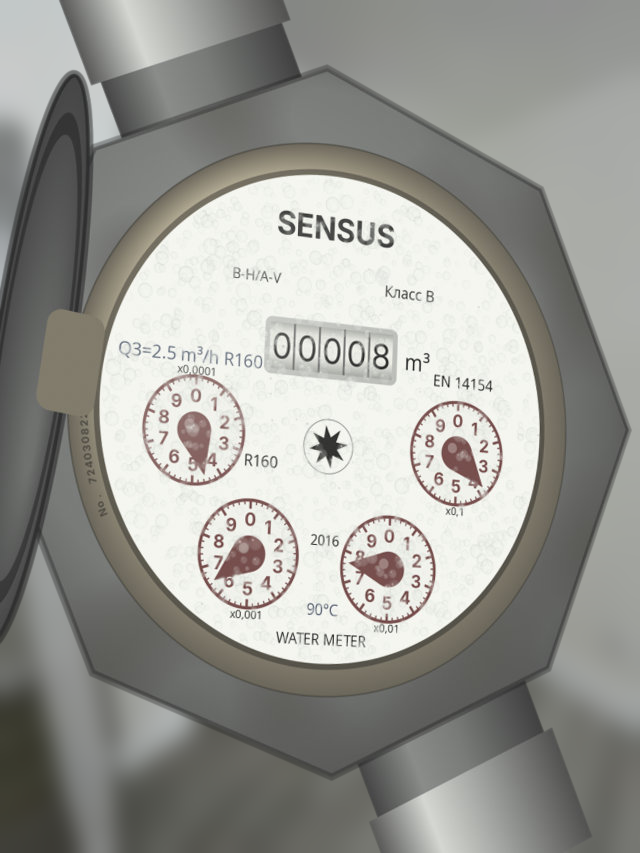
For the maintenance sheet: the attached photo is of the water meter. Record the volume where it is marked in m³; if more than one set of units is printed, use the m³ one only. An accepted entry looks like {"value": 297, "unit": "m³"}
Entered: {"value": 8.3764, "unit": "m³"}
